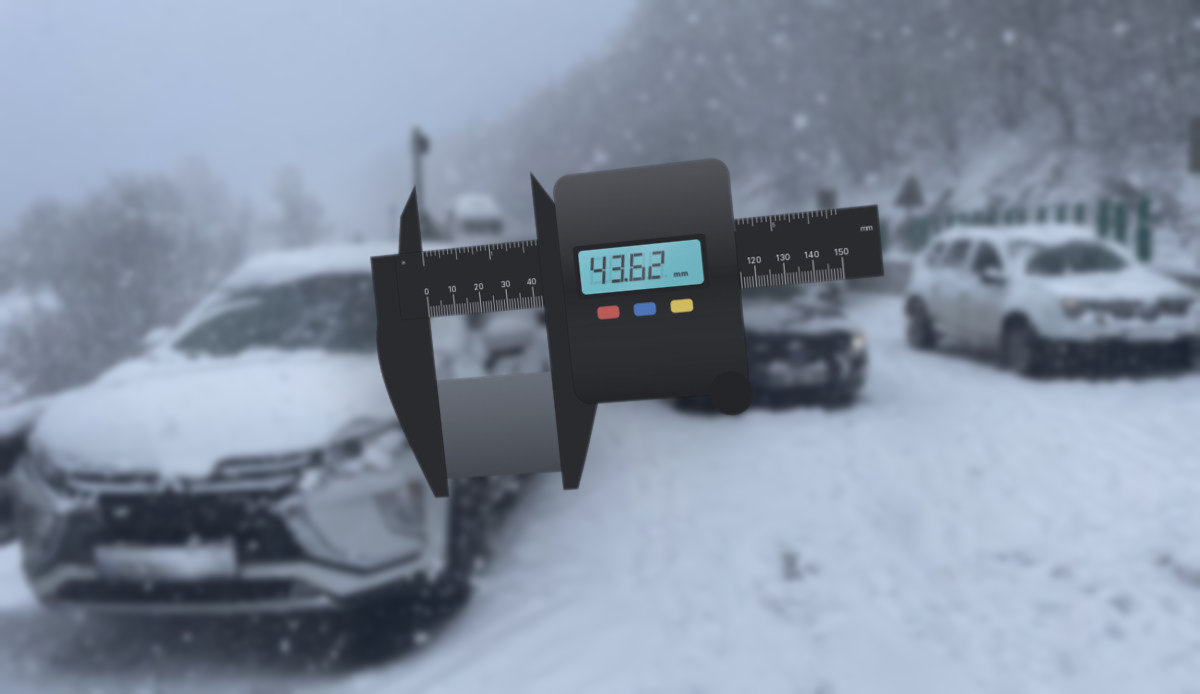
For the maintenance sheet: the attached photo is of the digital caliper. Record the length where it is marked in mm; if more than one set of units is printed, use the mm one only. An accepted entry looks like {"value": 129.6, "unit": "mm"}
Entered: {"value": 43.62, "unit": "mm"}
